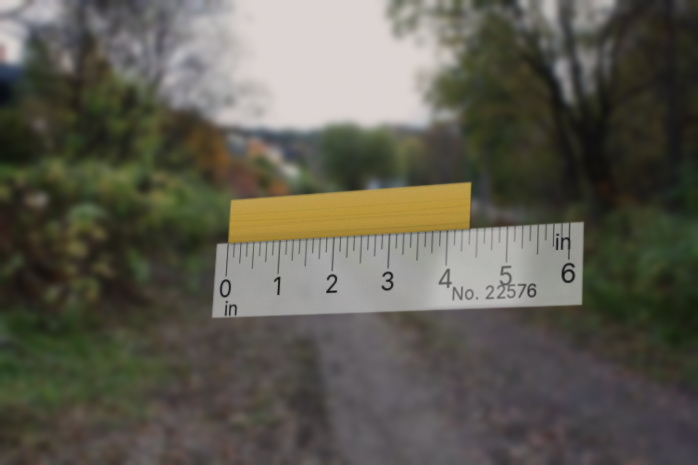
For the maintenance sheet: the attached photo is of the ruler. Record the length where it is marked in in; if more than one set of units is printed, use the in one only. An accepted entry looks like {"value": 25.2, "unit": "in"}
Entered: {"value": 4.375, "unit": "in"}
